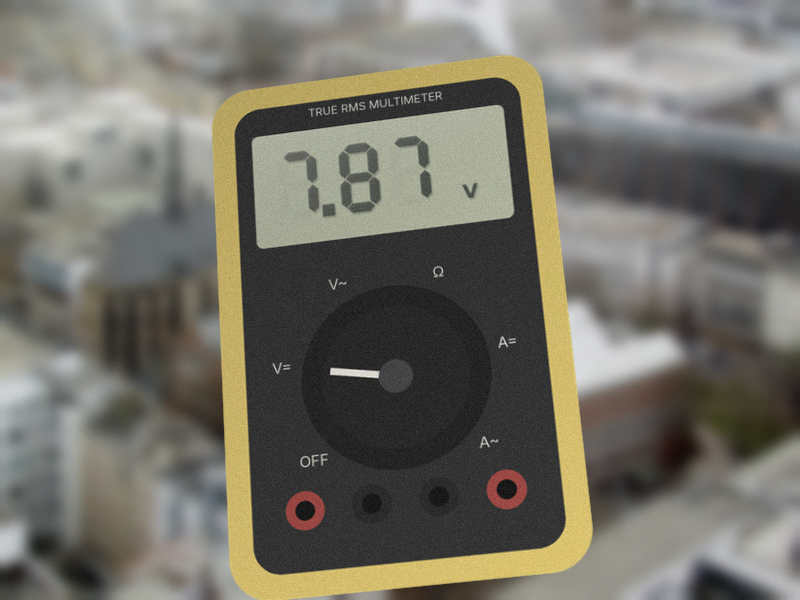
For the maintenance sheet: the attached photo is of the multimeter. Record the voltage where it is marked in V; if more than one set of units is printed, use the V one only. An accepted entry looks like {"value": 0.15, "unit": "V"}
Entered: {"value": 7.87, "unit": "V"}
